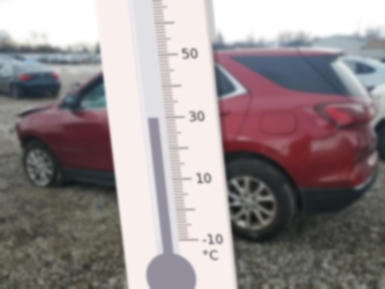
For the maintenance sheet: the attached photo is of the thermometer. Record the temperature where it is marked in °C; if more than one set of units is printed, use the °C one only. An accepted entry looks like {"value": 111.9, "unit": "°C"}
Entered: {"value": 30, "unit": "°C"}
